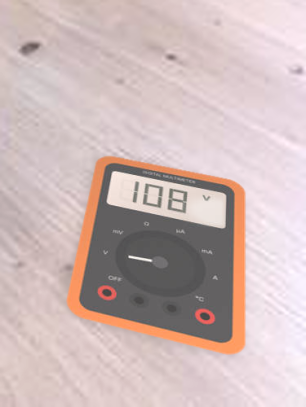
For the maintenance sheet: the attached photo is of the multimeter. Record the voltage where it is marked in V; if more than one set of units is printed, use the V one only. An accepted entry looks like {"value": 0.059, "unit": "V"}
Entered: {"value": 108, "unit": "V"}
